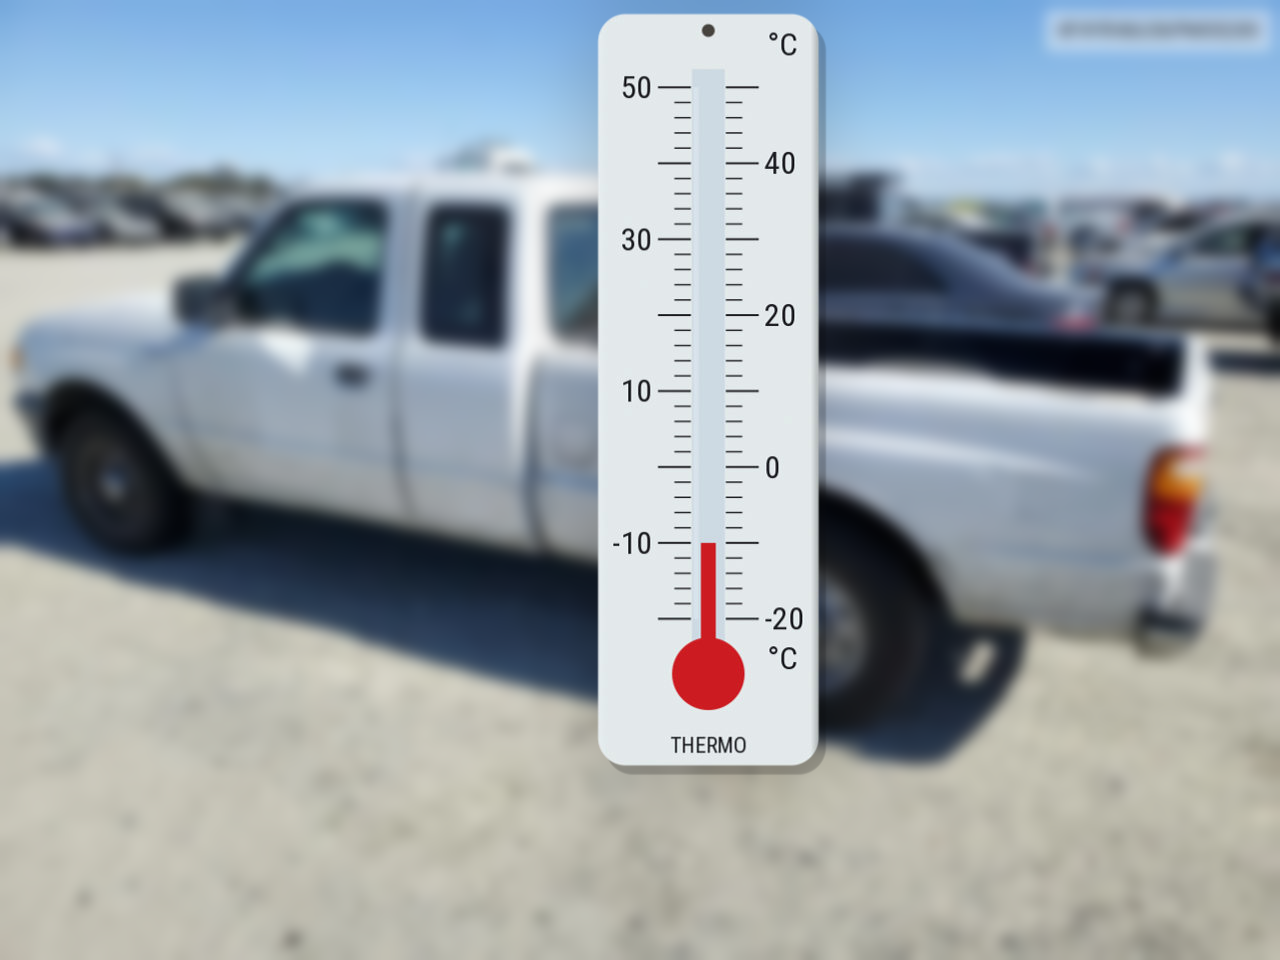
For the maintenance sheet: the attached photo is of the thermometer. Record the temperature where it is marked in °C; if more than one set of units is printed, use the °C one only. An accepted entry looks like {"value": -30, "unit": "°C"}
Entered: {"value": -10, "unit": "°C"}
